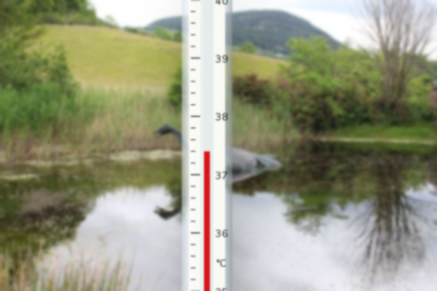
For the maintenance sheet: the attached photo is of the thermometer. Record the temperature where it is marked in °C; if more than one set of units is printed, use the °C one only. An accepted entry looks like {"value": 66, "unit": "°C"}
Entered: {"value": 37.4, "unit": "°C"}
